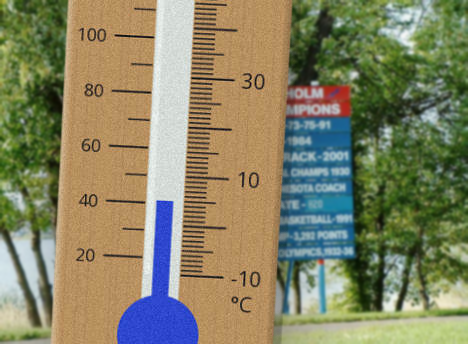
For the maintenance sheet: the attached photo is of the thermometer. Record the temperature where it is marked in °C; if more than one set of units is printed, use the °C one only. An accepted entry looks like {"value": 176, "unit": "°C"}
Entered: {"value": 5, "unit": "°C"}
